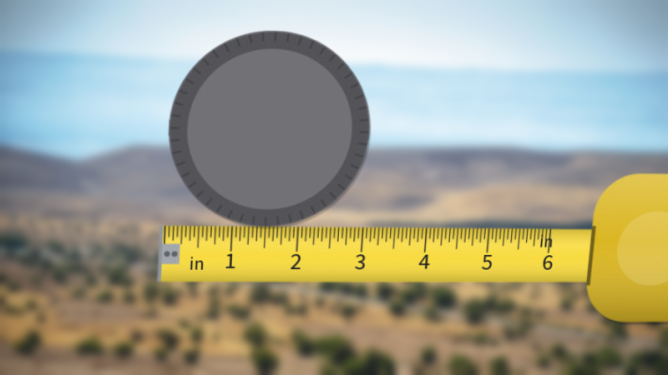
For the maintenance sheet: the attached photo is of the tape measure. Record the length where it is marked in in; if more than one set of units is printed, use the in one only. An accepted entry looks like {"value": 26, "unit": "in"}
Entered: {"value": 3, "unit": "in"}
